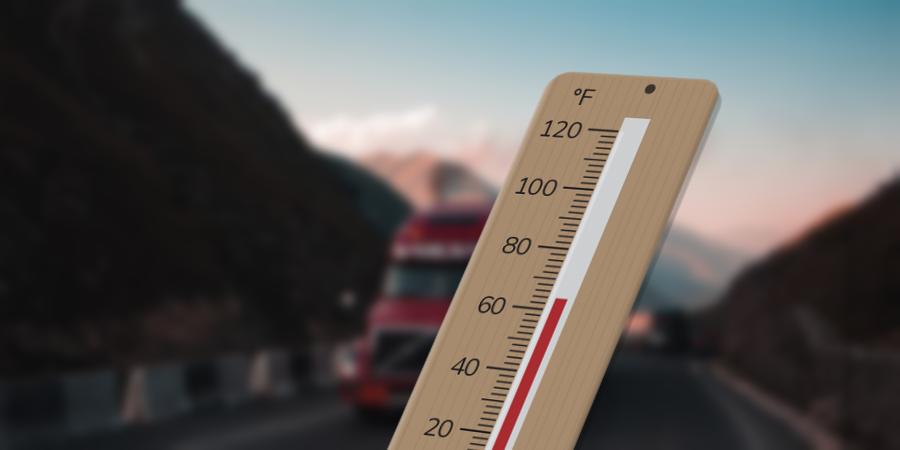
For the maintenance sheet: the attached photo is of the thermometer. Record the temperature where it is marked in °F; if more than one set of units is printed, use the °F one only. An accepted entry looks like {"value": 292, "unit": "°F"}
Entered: {"value": 64, "unit": "°F"}
